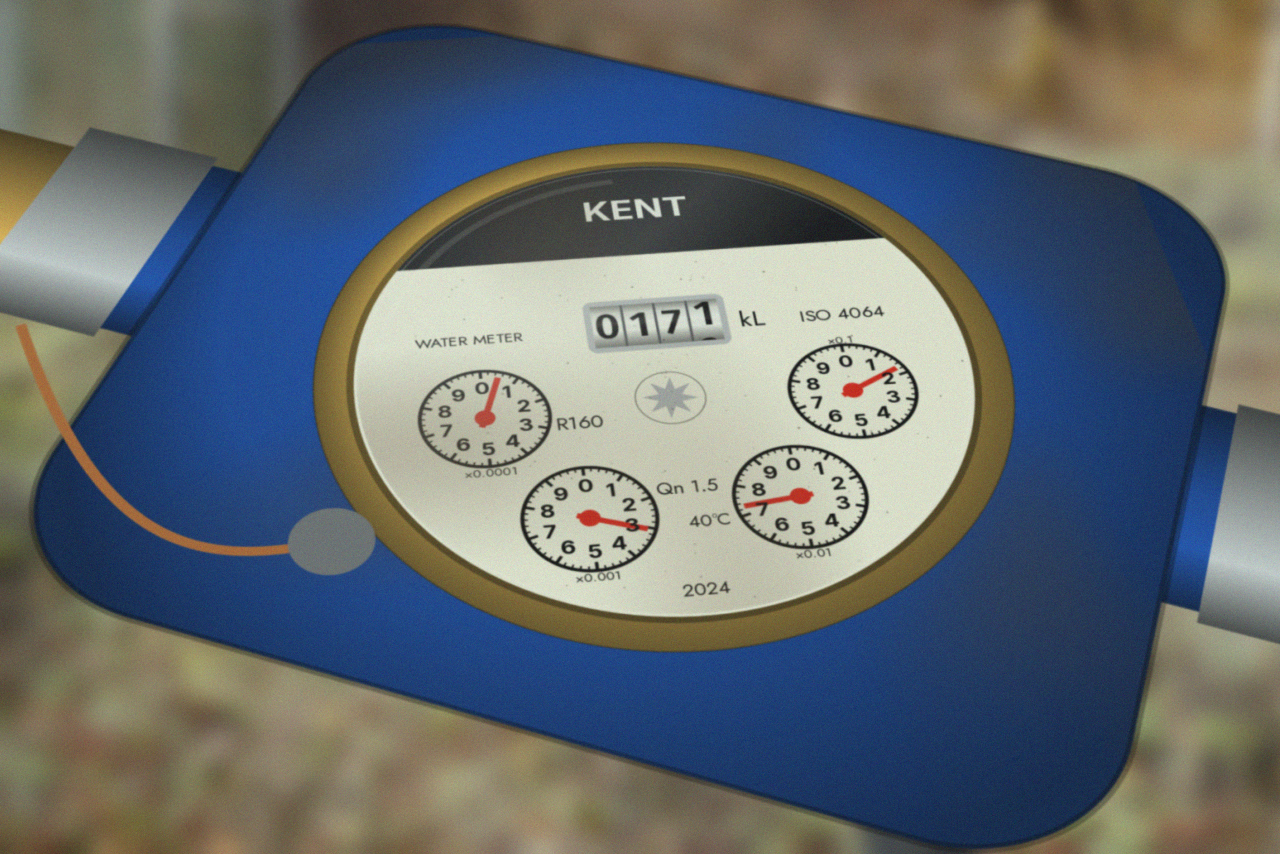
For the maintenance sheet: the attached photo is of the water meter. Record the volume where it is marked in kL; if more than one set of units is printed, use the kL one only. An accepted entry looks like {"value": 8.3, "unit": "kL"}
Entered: {"value": 171.1730, "unit": "kL"}
